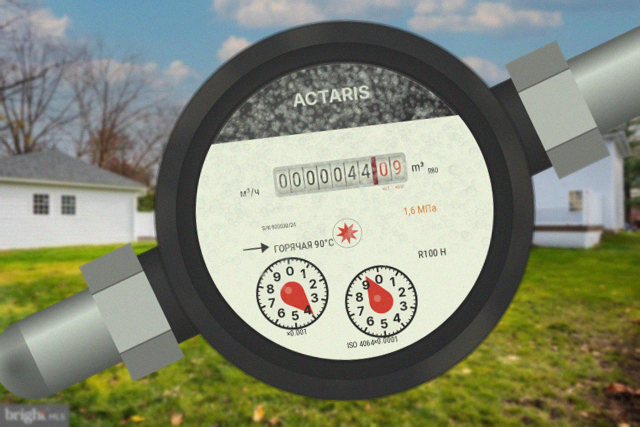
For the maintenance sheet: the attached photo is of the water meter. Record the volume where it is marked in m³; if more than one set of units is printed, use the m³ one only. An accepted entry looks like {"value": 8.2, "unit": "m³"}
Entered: {"value": 44.0939, "unit": "m³"}
